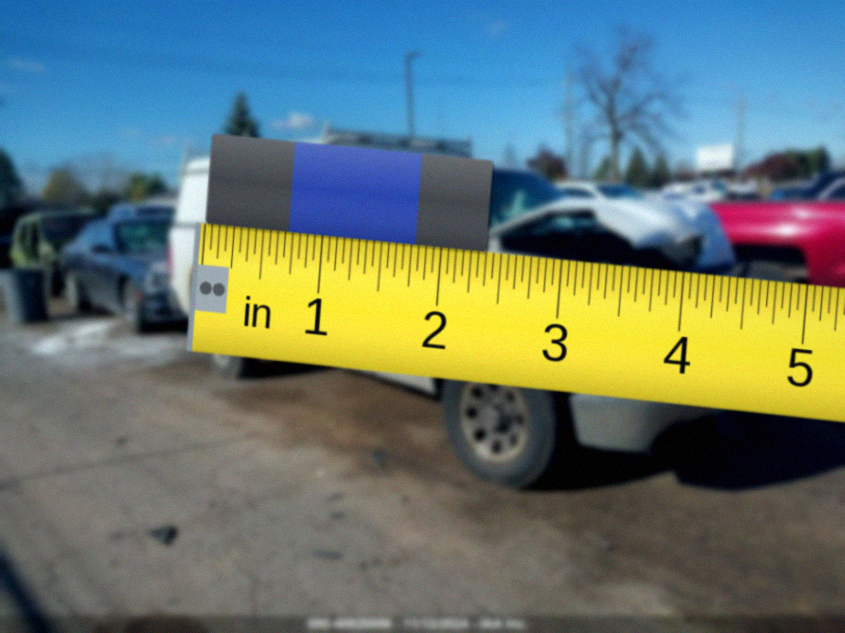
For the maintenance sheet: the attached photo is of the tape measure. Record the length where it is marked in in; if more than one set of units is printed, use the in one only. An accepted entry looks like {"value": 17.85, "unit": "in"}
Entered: {"value": 2.375, "unit": "in"}
